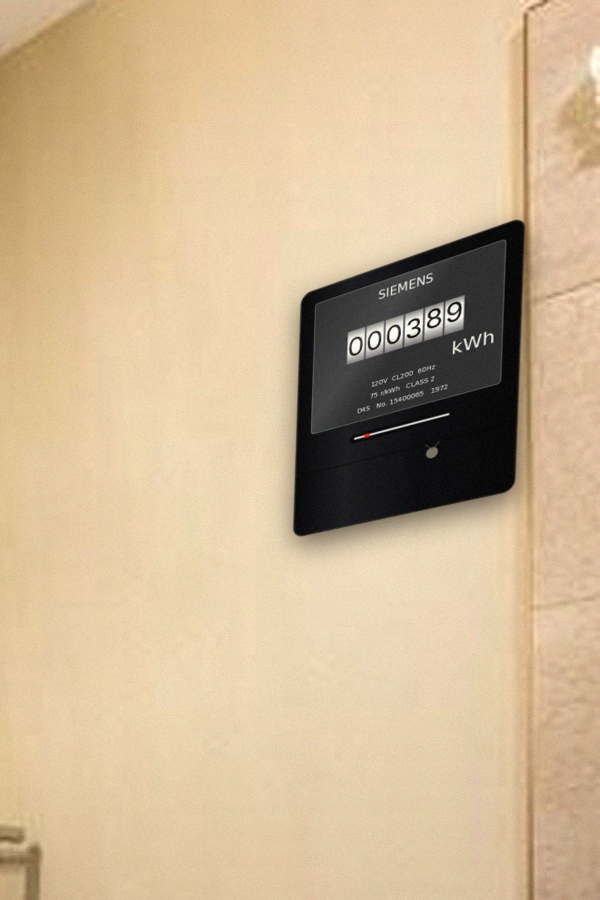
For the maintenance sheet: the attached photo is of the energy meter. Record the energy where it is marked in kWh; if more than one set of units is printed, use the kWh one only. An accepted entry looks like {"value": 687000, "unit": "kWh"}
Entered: {"value": 389, "unit": "kWh"}
